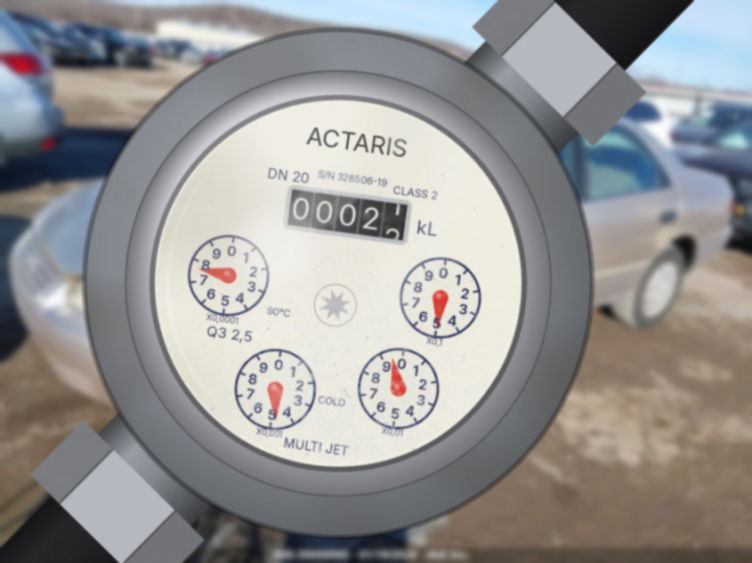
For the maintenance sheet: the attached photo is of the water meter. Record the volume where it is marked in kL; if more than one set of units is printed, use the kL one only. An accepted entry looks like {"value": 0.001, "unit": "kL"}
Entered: {"value": 21.4947, "unit": "kL"}
